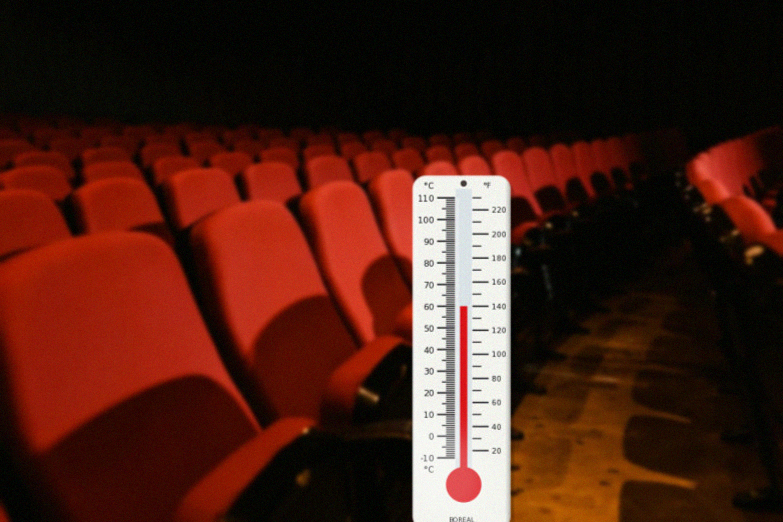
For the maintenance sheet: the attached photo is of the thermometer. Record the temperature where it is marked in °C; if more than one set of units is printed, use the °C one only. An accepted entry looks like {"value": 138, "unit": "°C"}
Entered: {"value": 60, "unit": "°C"}
